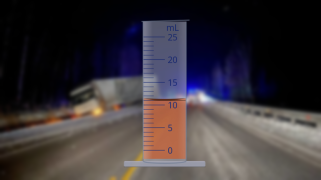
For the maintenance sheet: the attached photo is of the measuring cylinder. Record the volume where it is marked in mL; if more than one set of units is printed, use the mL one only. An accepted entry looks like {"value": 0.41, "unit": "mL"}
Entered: {"value": 11, "unit": "mL"}
